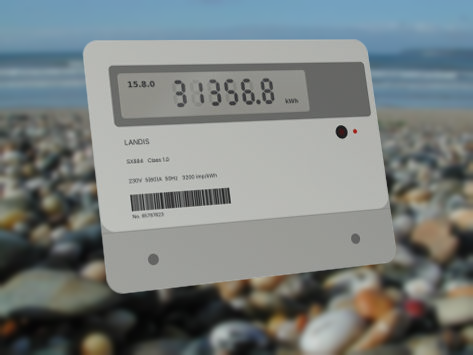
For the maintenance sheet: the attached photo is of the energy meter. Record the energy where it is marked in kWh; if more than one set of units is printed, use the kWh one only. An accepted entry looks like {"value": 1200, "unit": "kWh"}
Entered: {"value": 31356.8, "unit": "kWh"}
